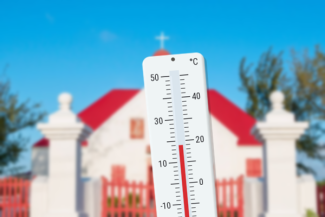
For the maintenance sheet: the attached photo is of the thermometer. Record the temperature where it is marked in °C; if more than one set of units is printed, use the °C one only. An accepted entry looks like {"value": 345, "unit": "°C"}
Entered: {"value": 18, "unit": "°C"}
